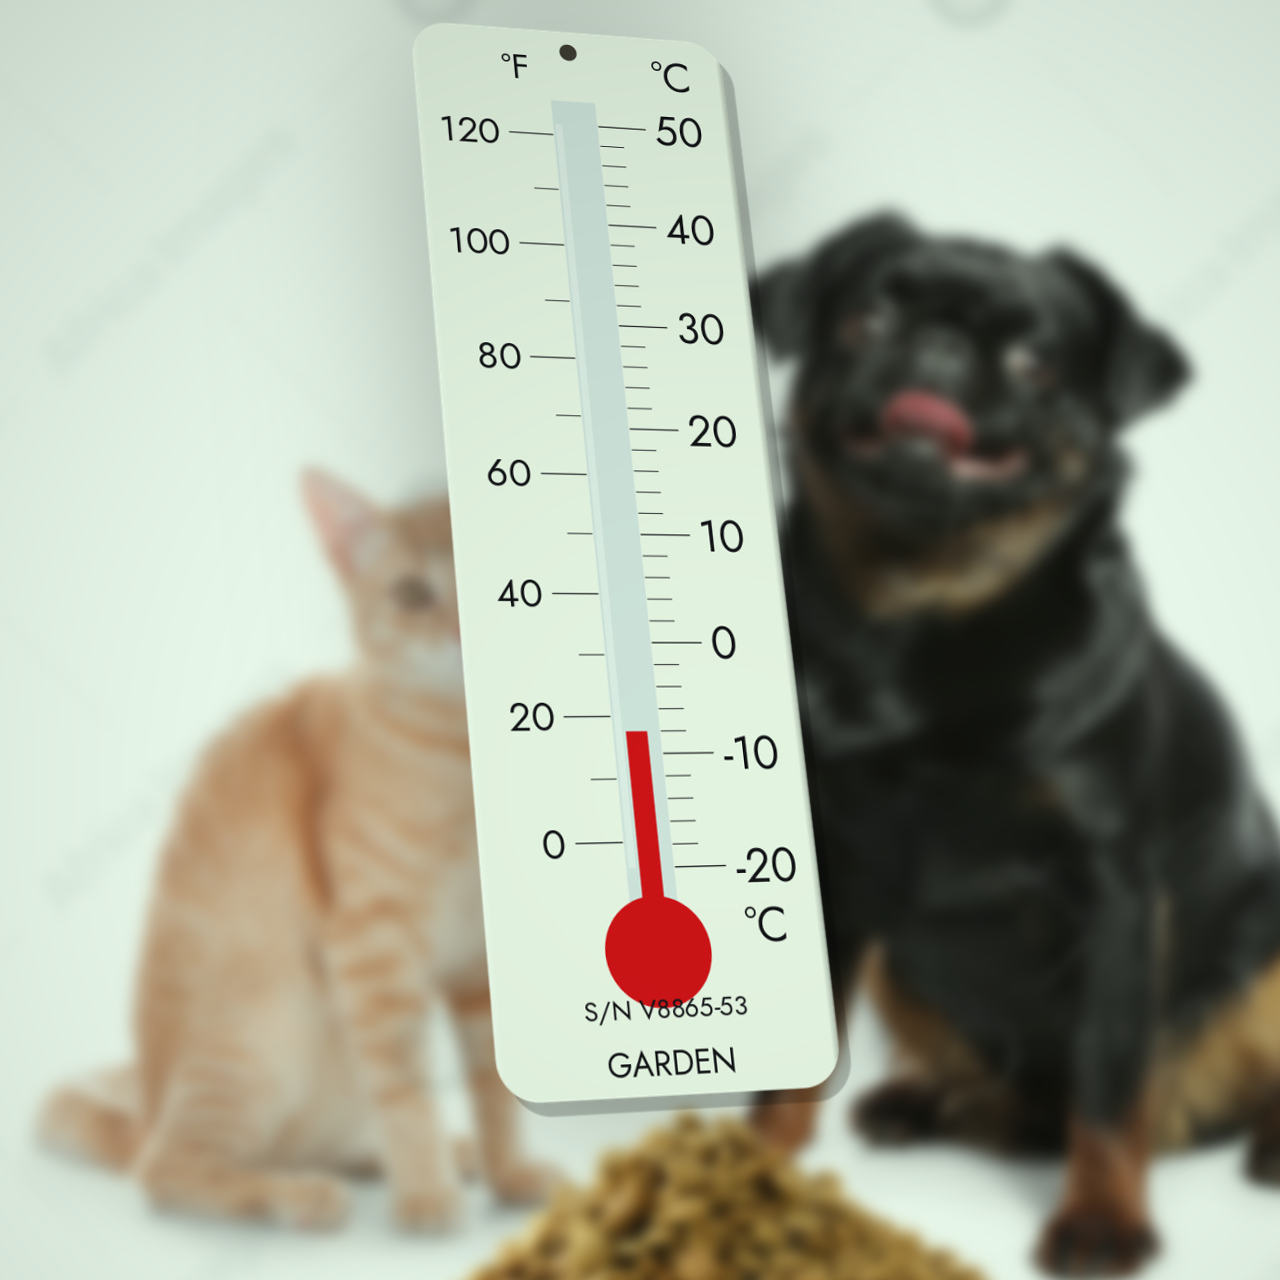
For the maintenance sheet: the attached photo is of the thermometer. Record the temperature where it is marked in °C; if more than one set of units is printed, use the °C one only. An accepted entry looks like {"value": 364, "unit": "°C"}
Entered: {"value": -8, "unit": "°C"}
